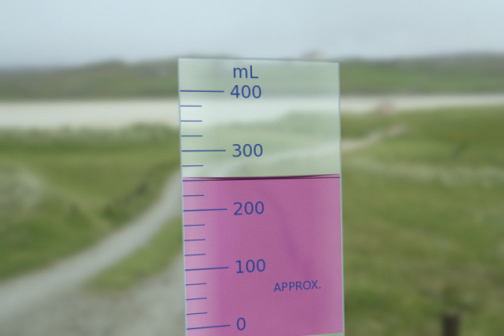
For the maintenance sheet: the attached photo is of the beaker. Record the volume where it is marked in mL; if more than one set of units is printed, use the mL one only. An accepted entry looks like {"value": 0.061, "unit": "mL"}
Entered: {"value": 250, "unit": "mL"}
